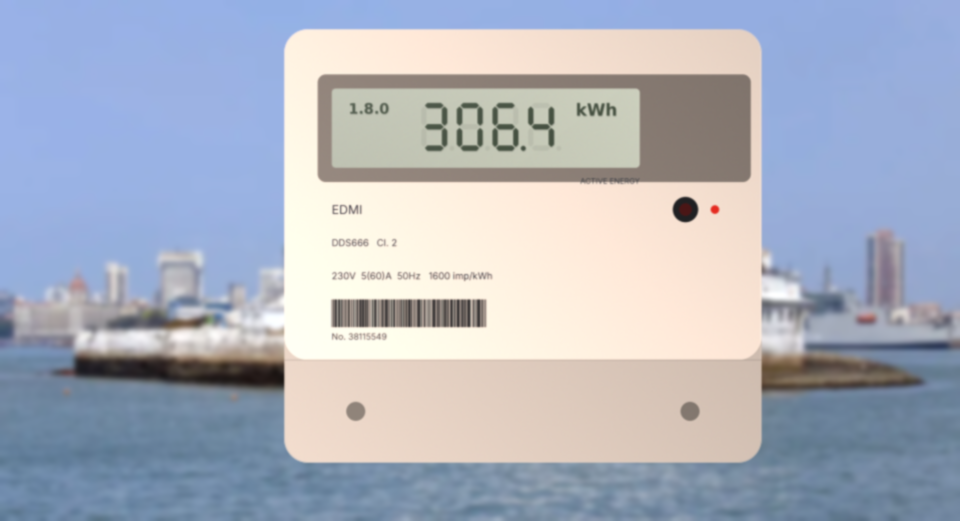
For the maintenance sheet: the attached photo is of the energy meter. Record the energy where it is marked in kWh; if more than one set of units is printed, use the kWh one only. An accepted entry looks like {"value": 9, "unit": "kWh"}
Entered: {"value": 306.4, "unit": "kWh"}
